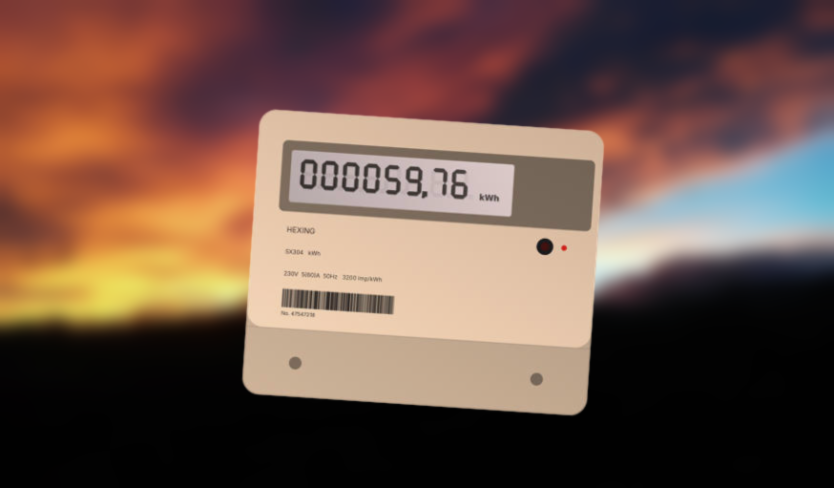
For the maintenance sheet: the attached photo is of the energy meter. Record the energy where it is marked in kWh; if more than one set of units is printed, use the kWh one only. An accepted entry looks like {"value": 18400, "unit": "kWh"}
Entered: {"value": 59.76, "unit": "kWh"}
